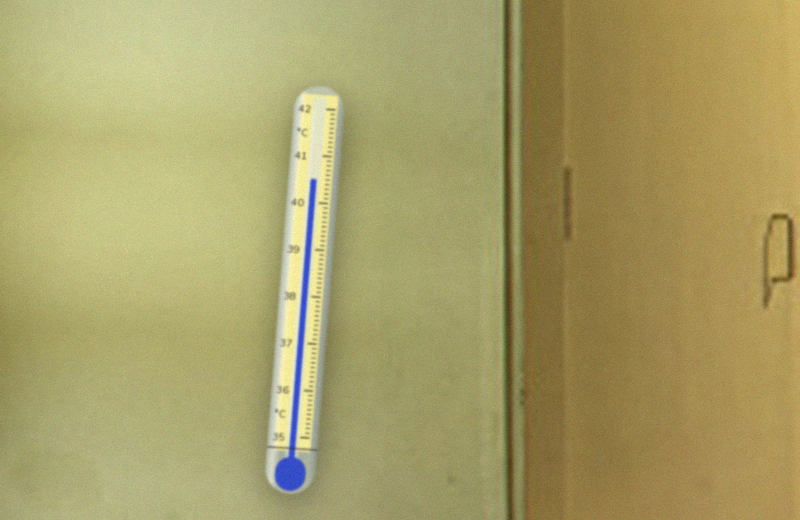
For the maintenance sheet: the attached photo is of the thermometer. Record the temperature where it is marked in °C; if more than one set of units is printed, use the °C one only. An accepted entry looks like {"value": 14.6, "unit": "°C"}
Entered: {"value": 40.5, "unit": "°C"}
